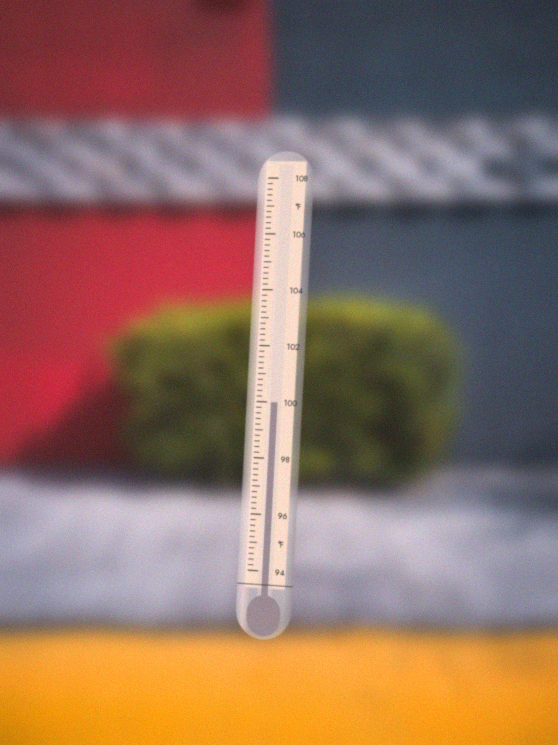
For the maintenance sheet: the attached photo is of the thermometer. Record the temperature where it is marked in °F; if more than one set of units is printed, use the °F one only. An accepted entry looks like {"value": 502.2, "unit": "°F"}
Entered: {"value": 100, "unit": "°F"}
